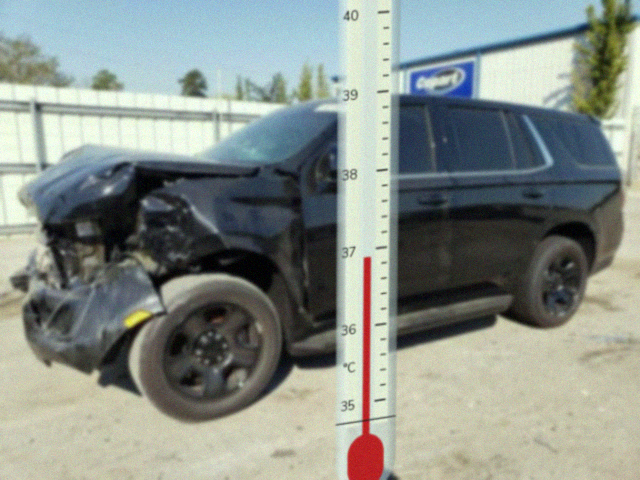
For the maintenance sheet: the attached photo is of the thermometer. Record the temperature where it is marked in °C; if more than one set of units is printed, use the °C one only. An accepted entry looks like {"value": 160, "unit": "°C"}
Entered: {"value": 36.9, "unit": "°C"}
